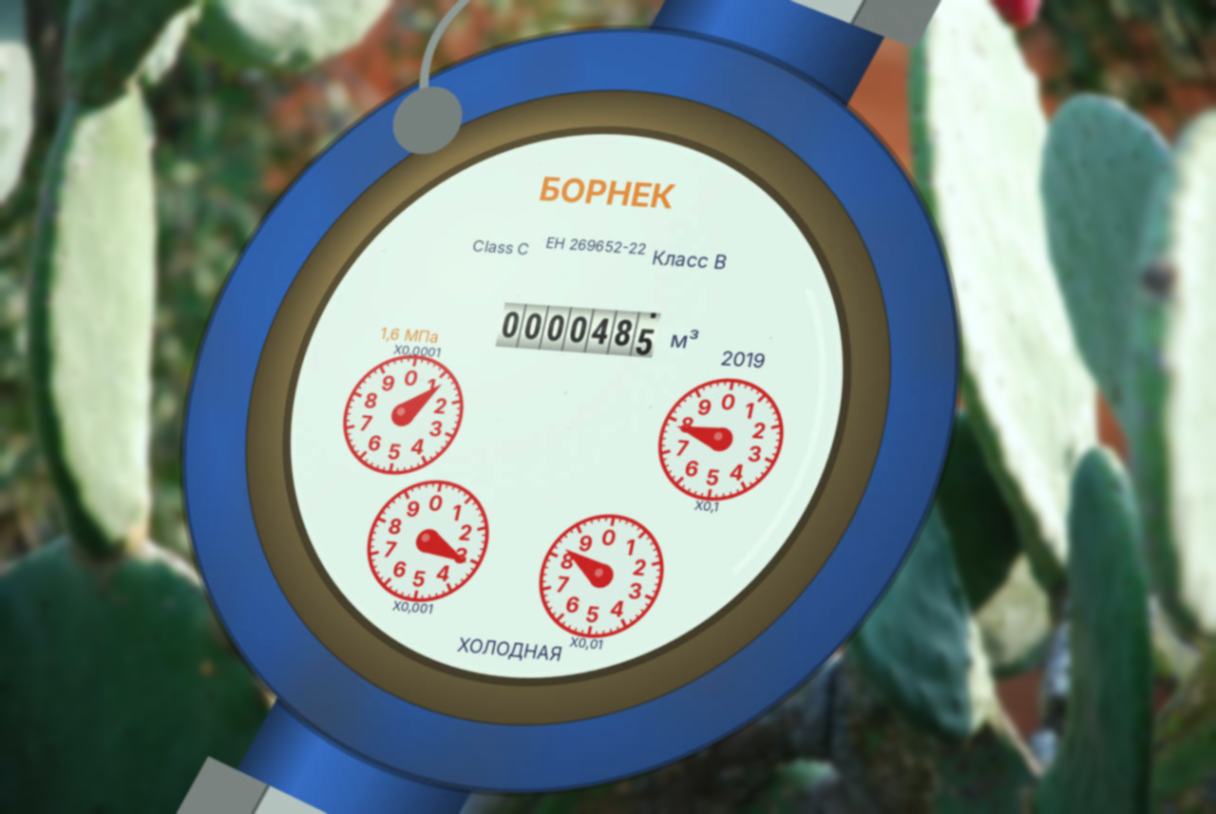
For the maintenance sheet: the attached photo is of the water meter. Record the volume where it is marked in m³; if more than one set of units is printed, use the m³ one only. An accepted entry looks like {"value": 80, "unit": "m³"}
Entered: {"value": 484.7831, "unit": "m³"}
